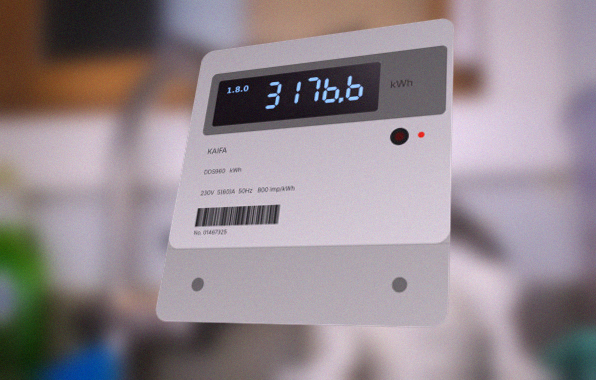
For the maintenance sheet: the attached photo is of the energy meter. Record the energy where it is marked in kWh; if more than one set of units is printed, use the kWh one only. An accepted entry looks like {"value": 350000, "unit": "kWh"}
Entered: {"value": 3176.6, "unit": "kWh"}
